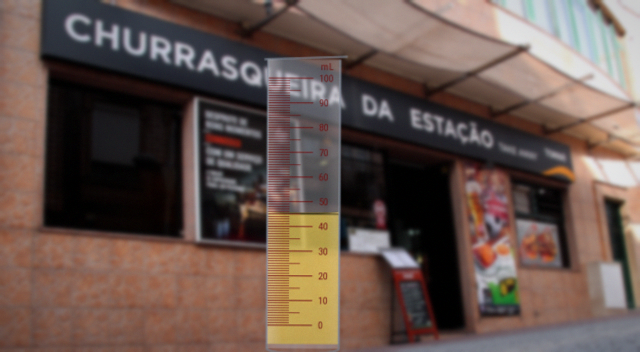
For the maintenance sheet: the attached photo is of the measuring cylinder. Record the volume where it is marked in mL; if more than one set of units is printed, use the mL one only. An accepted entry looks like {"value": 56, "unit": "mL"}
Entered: {"value": 45, "unit": "mL"}
